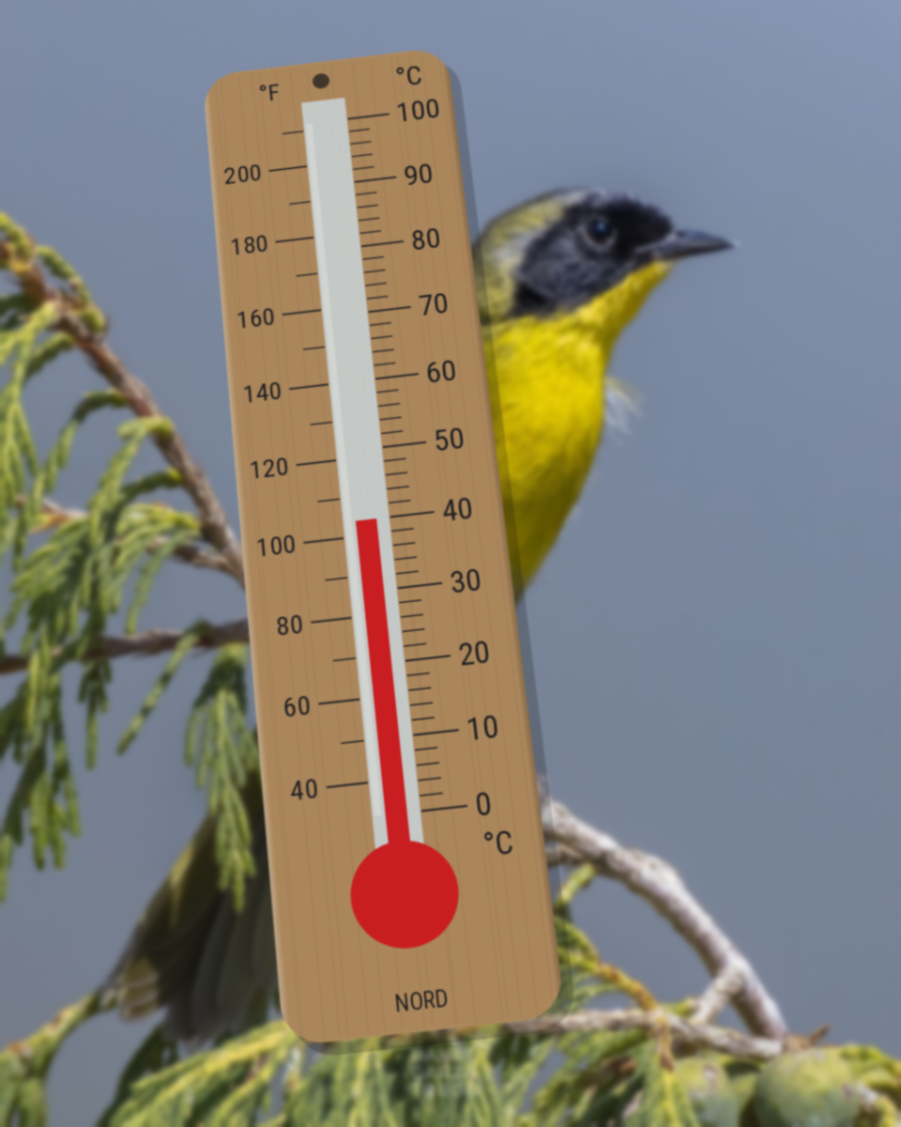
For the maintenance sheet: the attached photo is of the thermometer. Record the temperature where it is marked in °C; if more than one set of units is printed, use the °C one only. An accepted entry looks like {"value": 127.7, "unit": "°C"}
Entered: {"value": 40, "unit": "°C"}
